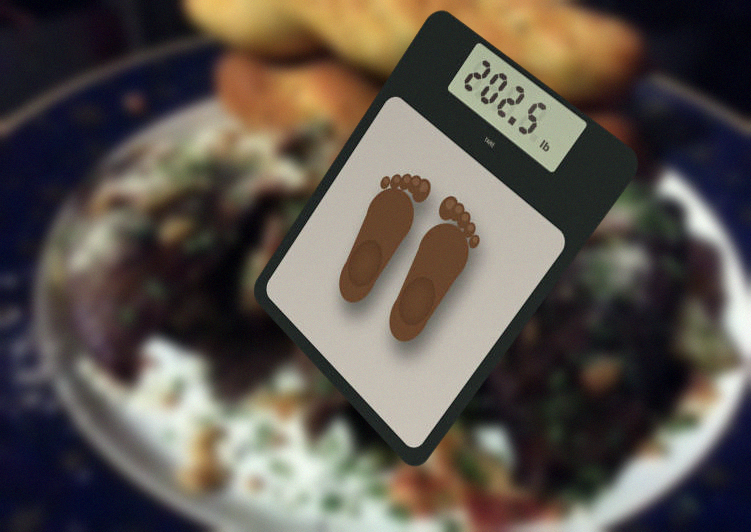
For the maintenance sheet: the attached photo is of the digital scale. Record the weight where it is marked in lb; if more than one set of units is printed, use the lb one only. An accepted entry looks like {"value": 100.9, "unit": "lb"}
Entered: {"value": 202.5, "unit": "lb"}
